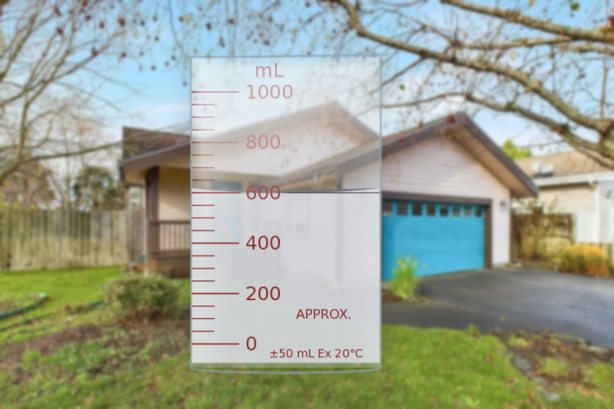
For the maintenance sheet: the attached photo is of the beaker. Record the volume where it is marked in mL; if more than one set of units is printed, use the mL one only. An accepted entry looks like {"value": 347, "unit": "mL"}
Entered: {"value": 600, "unit": "mL"}
